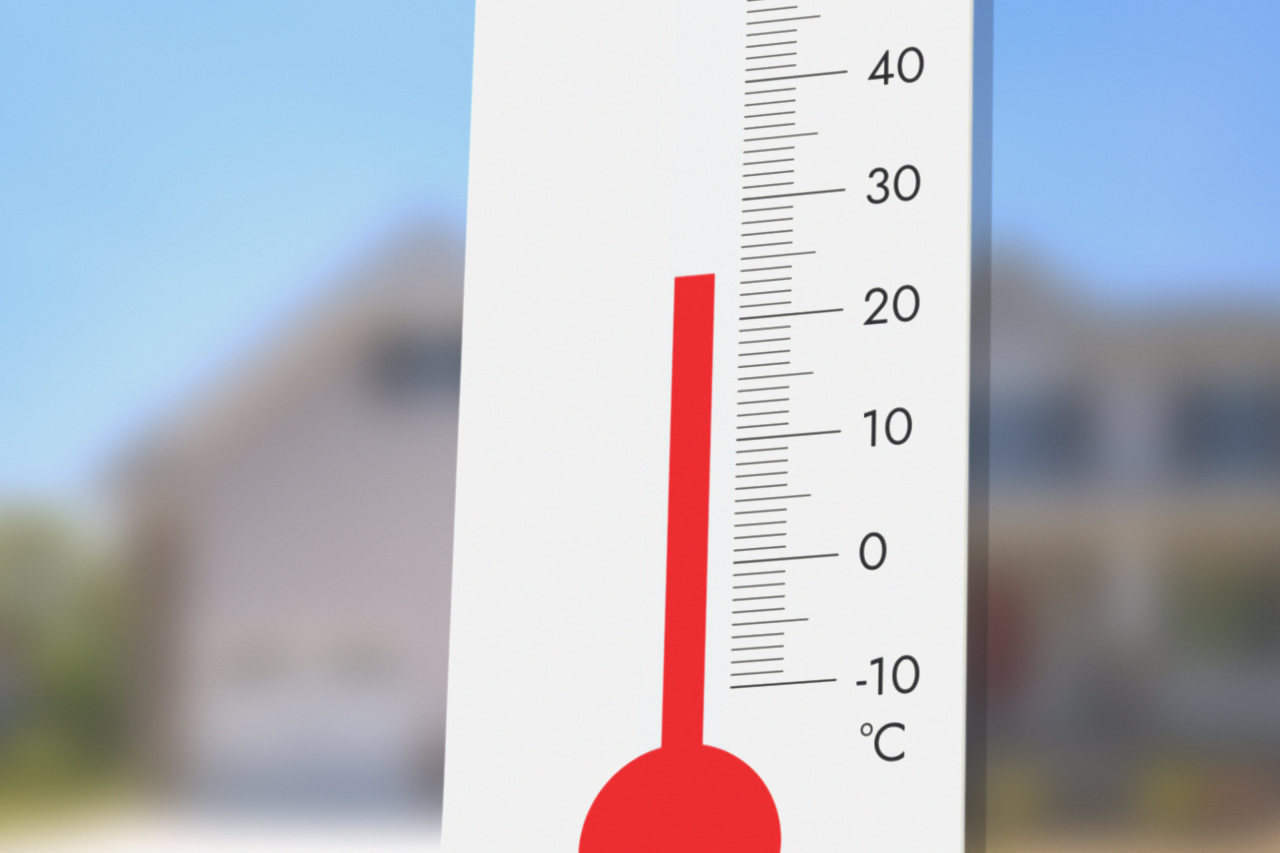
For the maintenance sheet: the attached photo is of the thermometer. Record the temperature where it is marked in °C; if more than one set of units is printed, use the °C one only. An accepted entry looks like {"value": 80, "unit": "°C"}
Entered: {"value": 24, "unit": "°C"}
